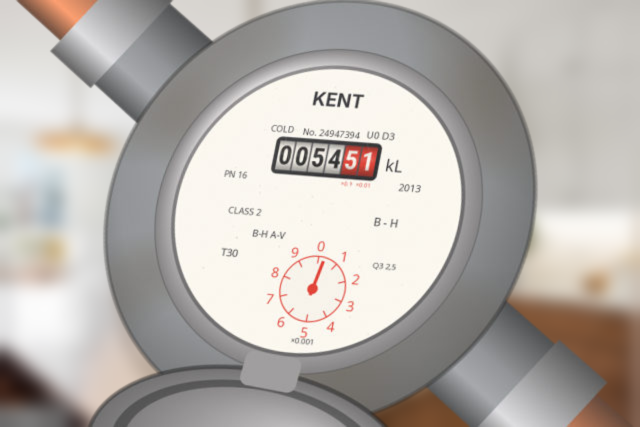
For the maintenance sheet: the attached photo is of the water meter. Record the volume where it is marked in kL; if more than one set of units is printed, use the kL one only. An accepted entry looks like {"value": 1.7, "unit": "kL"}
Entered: {"value": 54.510, "unit": "kL"}
